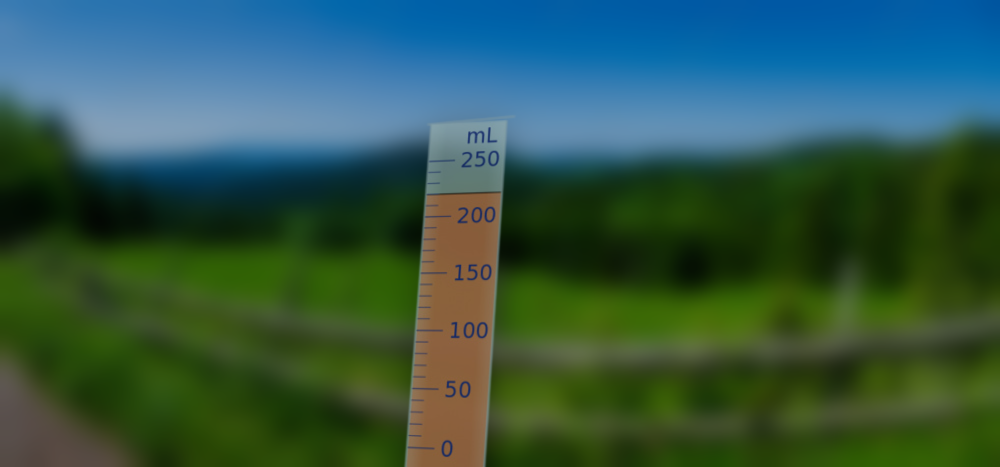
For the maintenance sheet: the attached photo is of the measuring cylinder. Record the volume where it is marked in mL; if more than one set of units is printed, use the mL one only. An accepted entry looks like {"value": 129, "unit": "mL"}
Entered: {"value": 220, "unit": "mL"}
